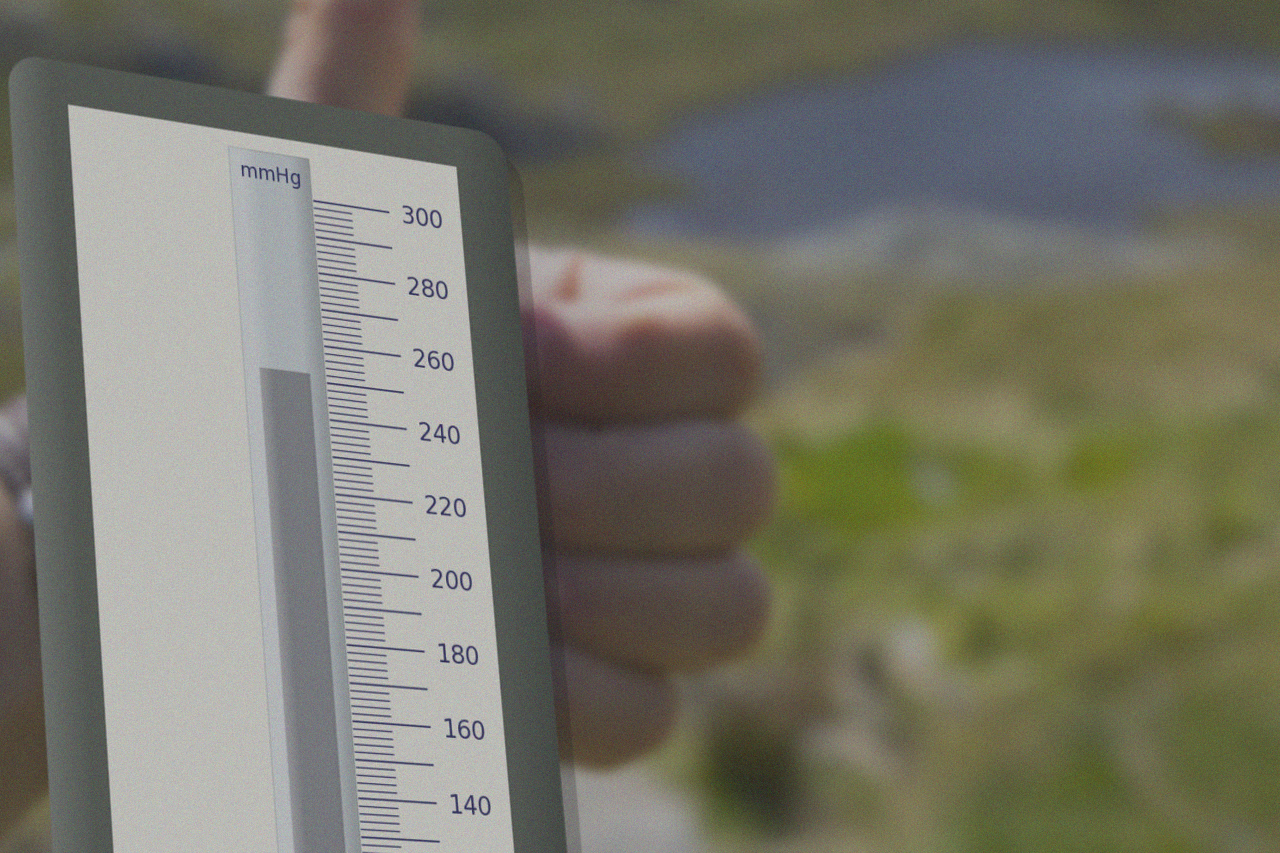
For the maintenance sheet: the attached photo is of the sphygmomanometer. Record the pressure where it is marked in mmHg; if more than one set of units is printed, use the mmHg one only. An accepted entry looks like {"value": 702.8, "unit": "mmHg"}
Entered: {"value": 252, "unit": "mmHg"}
